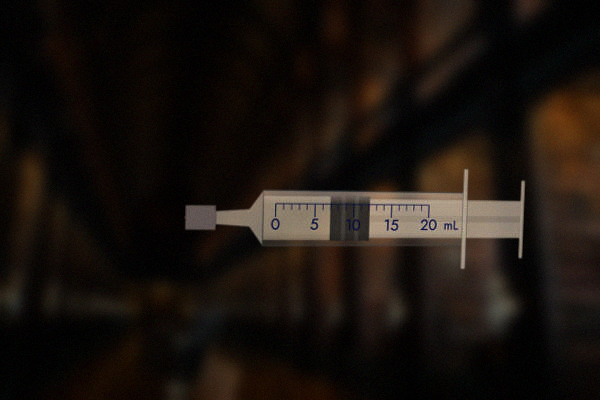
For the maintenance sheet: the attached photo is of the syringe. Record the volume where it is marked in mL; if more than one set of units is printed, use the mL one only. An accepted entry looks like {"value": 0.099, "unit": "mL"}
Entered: {"value": 7, "unit": "mL"}
